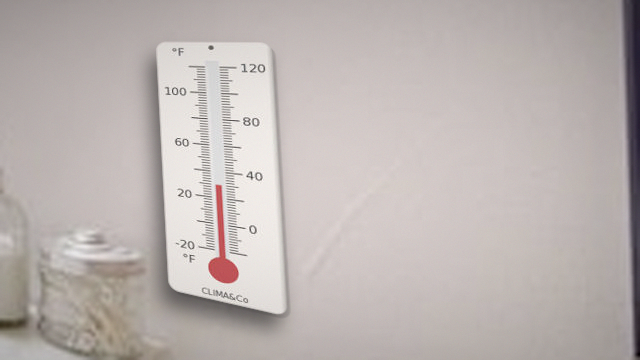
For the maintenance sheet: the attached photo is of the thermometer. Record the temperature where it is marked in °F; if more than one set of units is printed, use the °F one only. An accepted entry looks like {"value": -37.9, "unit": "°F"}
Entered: {"value": 30, "unit": "°F"}
